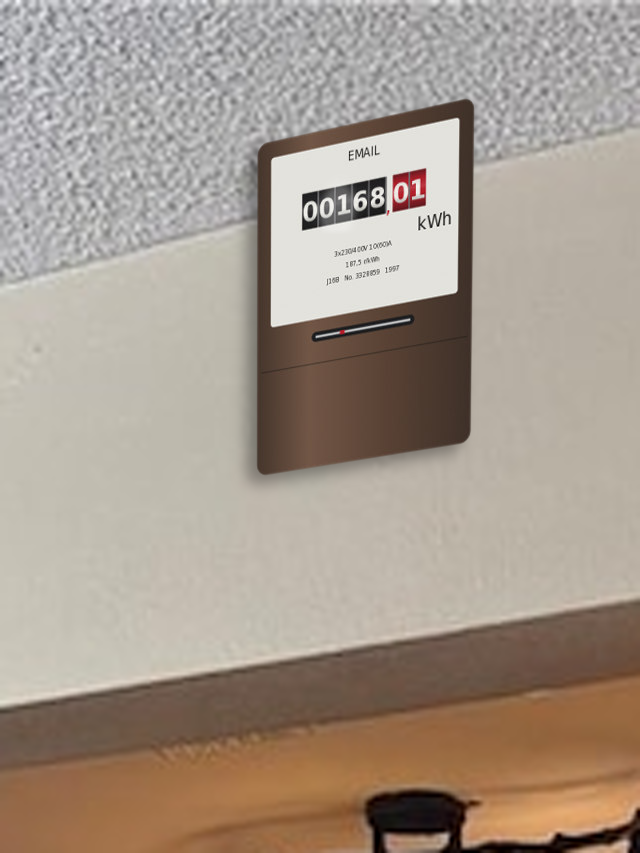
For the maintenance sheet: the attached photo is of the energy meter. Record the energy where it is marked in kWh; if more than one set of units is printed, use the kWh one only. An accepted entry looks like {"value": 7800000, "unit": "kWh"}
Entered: {"value": 168.01, "unit": "kWh"}
